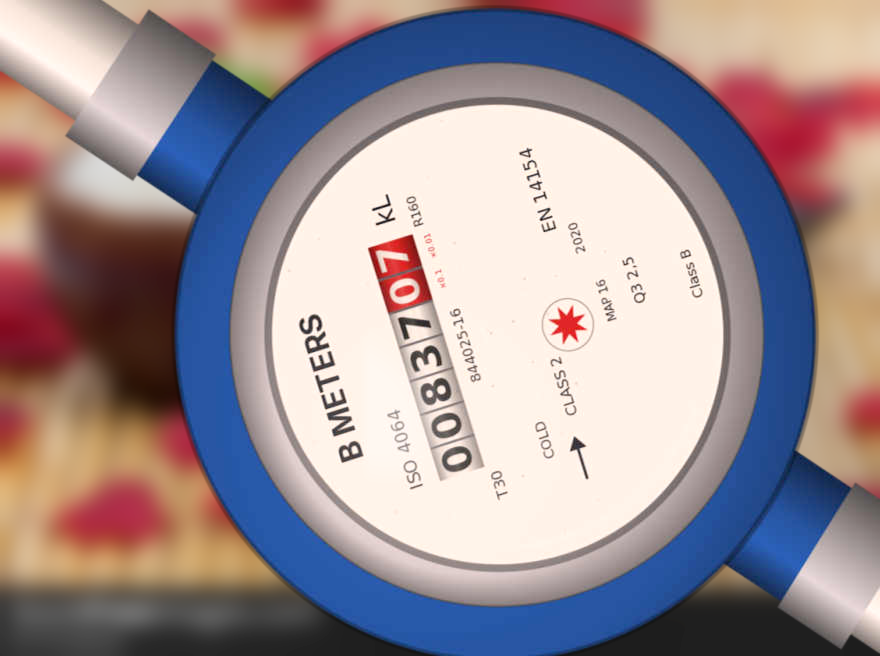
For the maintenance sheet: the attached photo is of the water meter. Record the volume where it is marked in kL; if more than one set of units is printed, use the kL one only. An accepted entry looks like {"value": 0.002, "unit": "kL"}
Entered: {"value": 837.07, "unit": "kL"}
